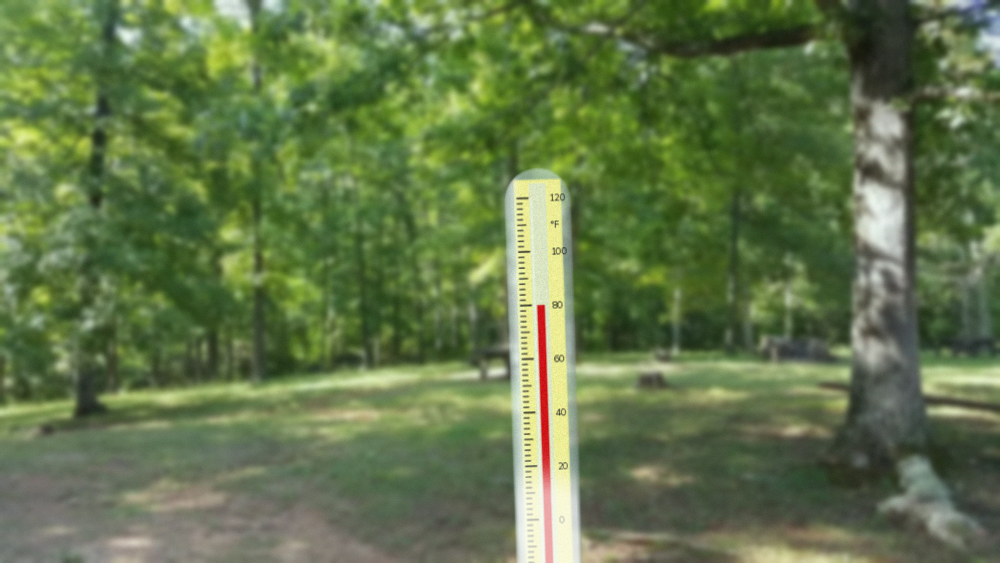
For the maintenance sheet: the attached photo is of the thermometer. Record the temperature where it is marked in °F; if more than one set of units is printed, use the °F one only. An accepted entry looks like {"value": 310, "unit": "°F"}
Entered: {"value": 80, "unit": "°F"}
